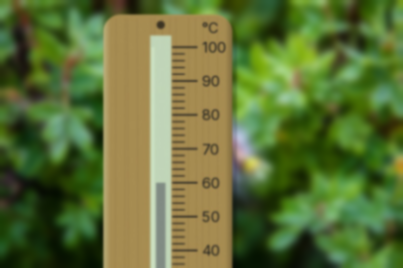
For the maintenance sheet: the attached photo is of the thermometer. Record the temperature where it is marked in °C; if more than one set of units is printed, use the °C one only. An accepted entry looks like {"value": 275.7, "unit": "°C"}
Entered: {"value": 60, "unit": "°C"}
